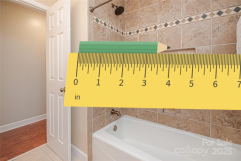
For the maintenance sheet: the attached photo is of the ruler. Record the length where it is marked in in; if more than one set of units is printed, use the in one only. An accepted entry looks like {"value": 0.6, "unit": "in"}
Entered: {"value": 4, "unit": "in"}
